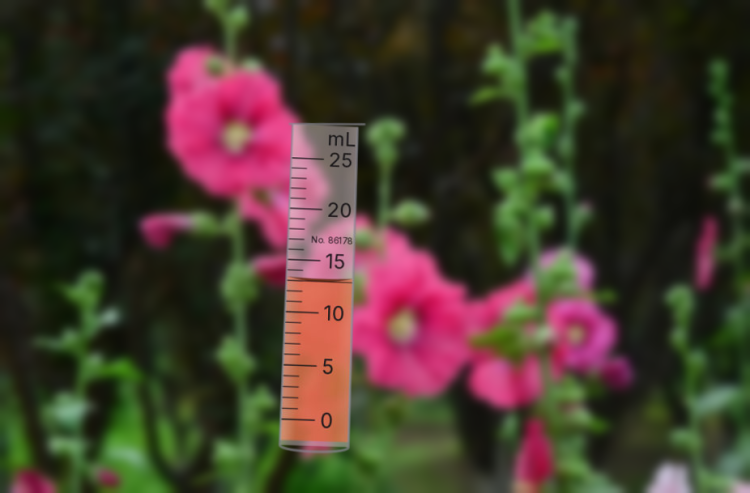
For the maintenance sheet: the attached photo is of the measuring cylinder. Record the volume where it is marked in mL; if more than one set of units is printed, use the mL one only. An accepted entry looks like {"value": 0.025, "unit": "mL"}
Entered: {"value": 13, "unit": "mL"}
